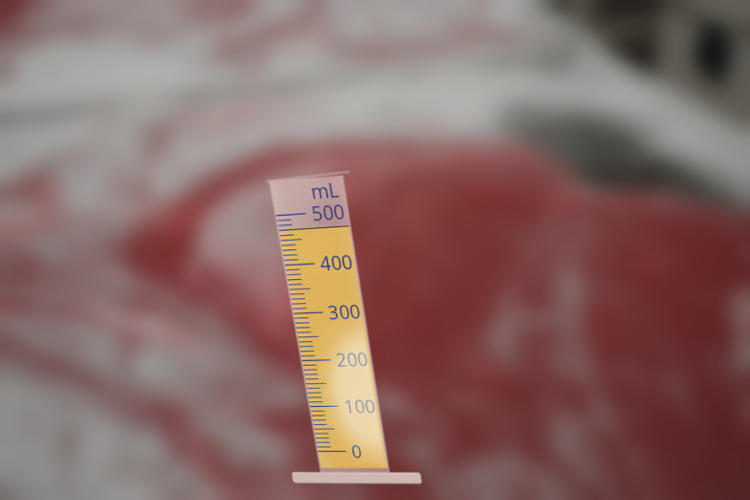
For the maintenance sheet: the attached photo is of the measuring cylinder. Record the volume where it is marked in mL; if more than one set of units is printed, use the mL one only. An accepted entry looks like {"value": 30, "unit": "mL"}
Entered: {"value": 470, "unit": "mL"}
